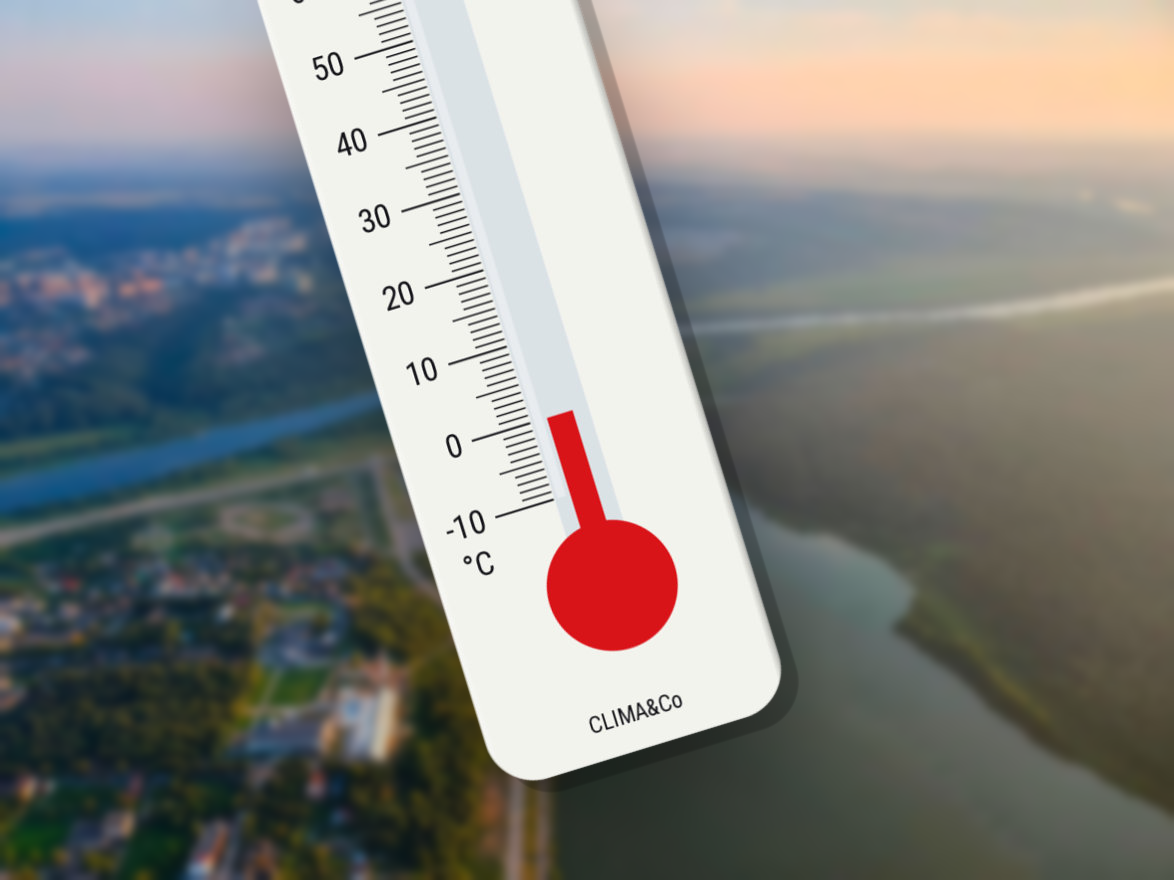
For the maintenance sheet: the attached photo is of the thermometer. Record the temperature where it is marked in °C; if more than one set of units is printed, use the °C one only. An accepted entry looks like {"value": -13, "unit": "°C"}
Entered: {"value": 0, "unit": "°C"}
